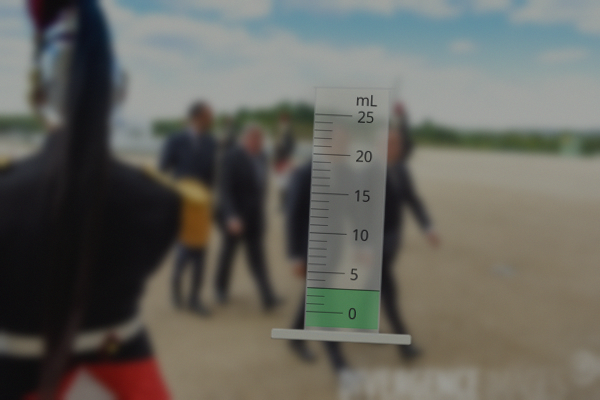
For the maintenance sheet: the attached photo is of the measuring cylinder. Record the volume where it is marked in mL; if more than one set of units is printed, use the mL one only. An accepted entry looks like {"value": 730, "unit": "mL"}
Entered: {"value": 3, "unit": "mL"}
